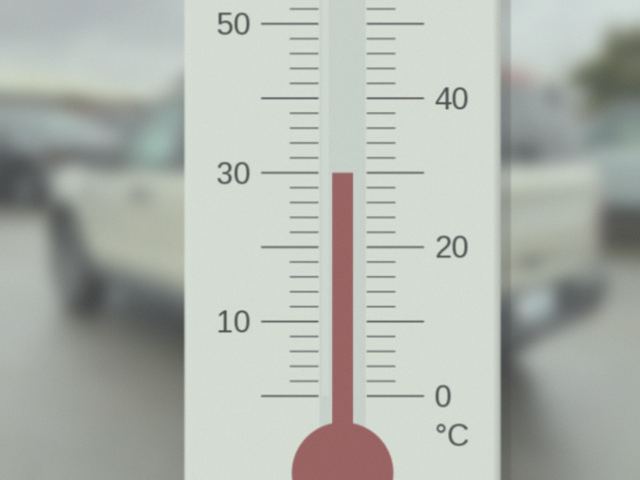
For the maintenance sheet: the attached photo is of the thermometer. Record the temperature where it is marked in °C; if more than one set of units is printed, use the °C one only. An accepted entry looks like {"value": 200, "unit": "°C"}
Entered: {"value": 30, "unit": "°C"}
